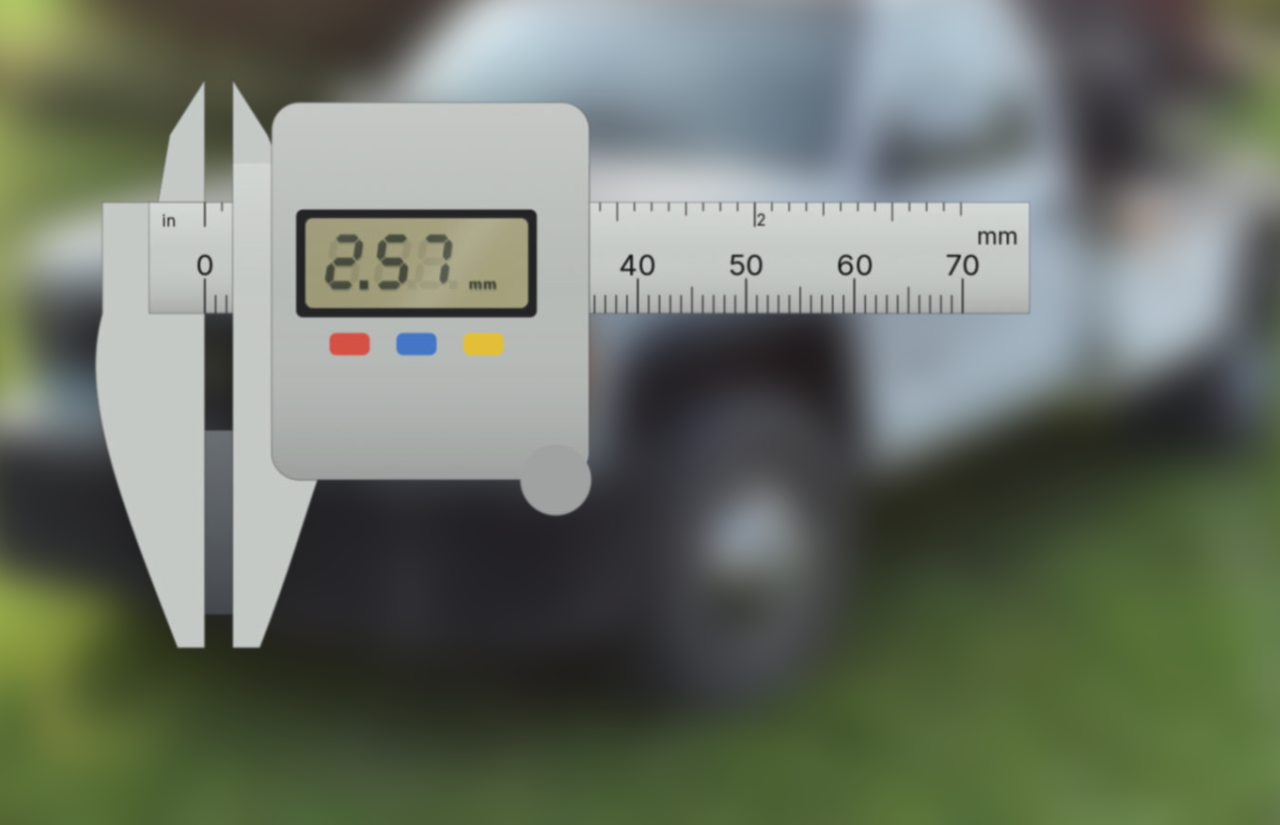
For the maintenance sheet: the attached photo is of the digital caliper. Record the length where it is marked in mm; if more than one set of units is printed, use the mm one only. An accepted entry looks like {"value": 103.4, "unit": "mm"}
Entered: {"value": 2.57, "unit": "mm"}
